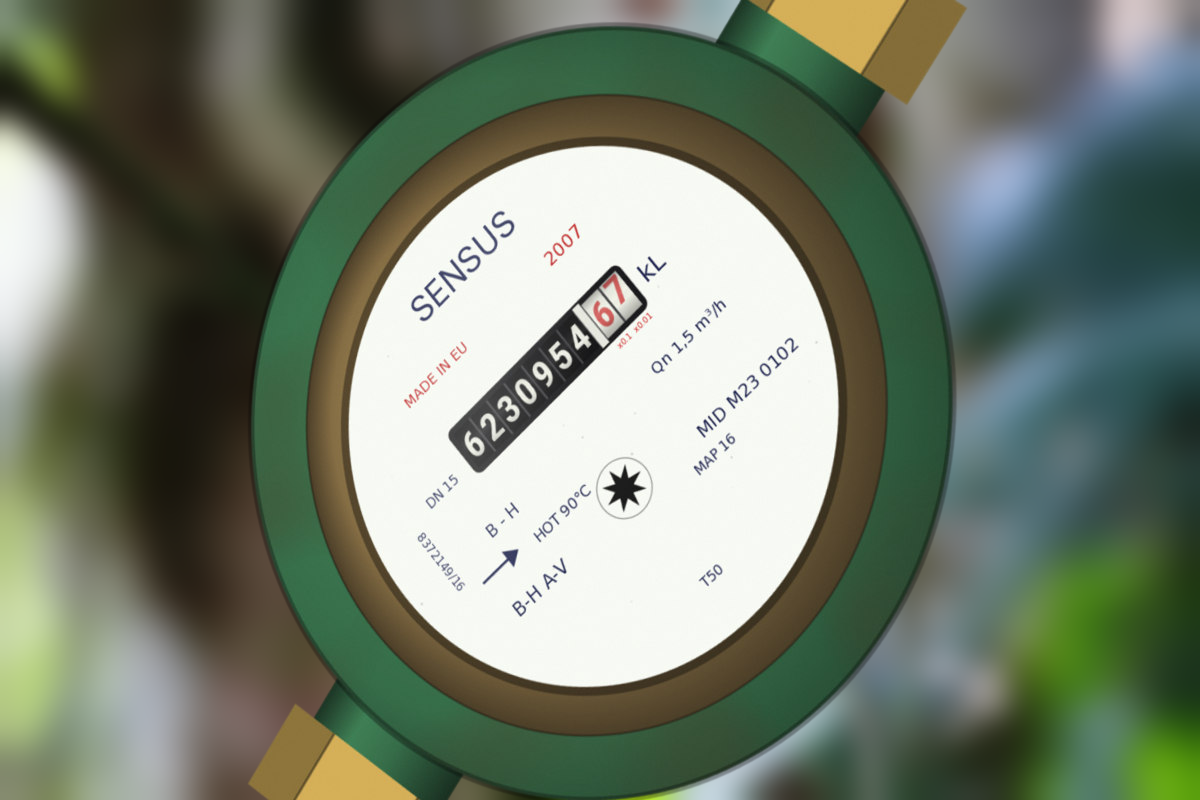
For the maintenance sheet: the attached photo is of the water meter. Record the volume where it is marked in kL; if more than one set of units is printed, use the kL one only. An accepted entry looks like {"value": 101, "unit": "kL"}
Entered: {"value": 6230954.67, "unit": "kL"}
